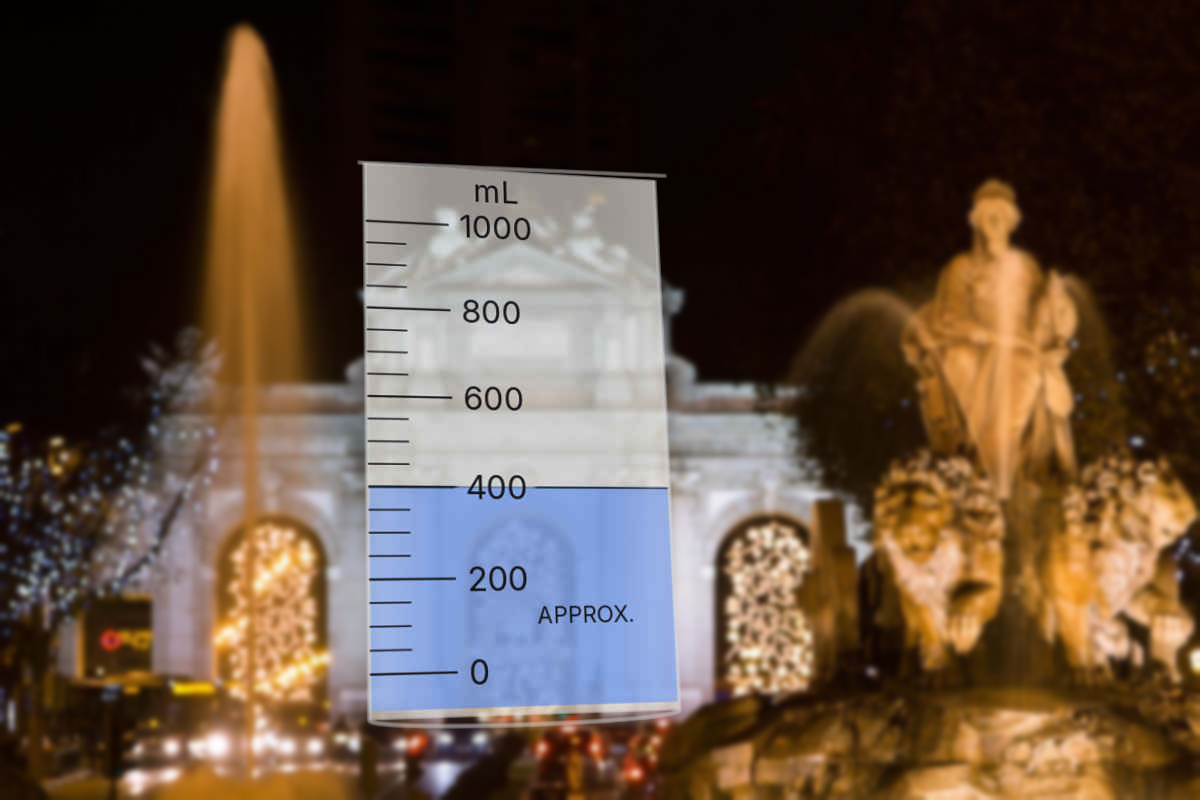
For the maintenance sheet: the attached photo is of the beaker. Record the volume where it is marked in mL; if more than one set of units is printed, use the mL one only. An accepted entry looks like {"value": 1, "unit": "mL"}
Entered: {"value": 400, "unit": "mL"}
